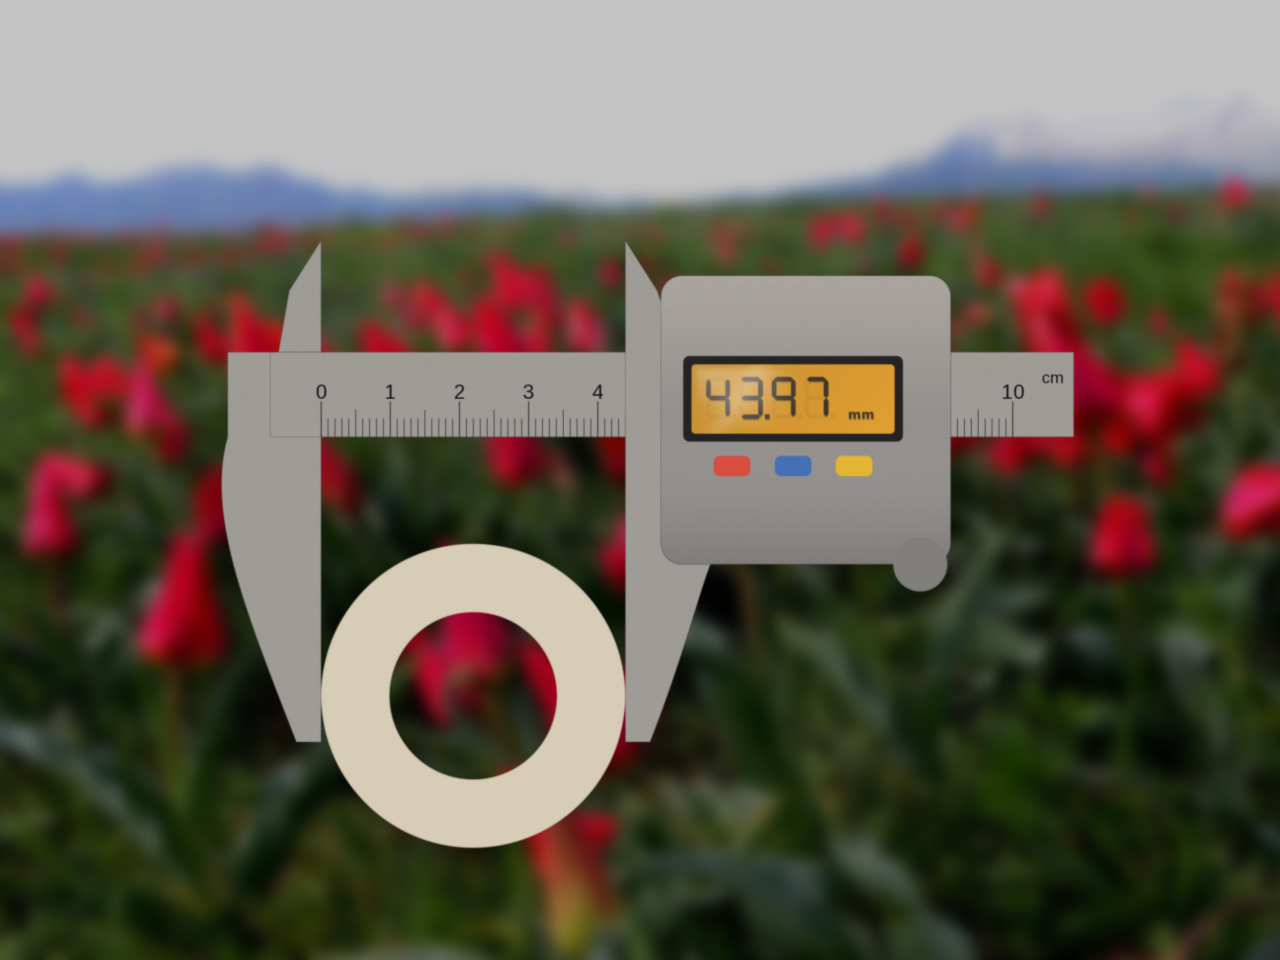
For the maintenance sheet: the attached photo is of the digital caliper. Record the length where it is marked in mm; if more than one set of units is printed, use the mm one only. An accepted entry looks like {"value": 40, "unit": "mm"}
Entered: {"value": 43.97, "unit": "mm"}
